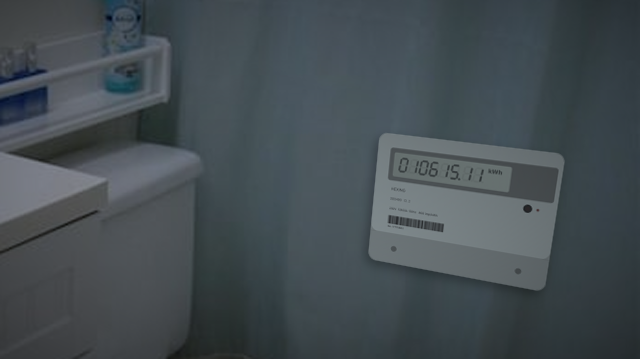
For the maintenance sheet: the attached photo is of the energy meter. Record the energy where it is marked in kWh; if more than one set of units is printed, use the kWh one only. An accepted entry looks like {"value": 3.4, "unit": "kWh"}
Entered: {"value": 10615.11, "unit": "kWh"}
